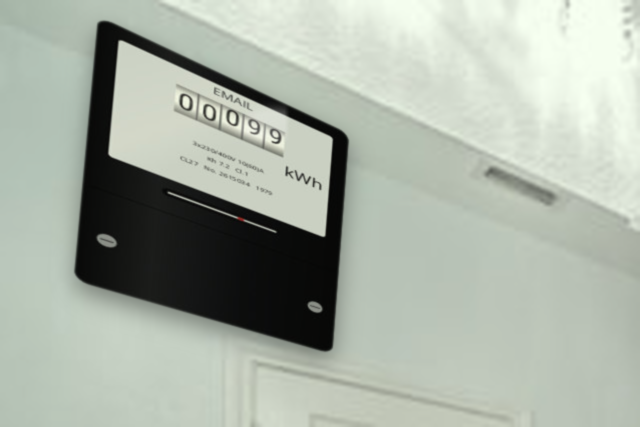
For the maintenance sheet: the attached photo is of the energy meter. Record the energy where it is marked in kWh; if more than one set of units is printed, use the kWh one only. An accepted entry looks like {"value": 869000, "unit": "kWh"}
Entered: {"value": 99, "unit": "kWh"}
